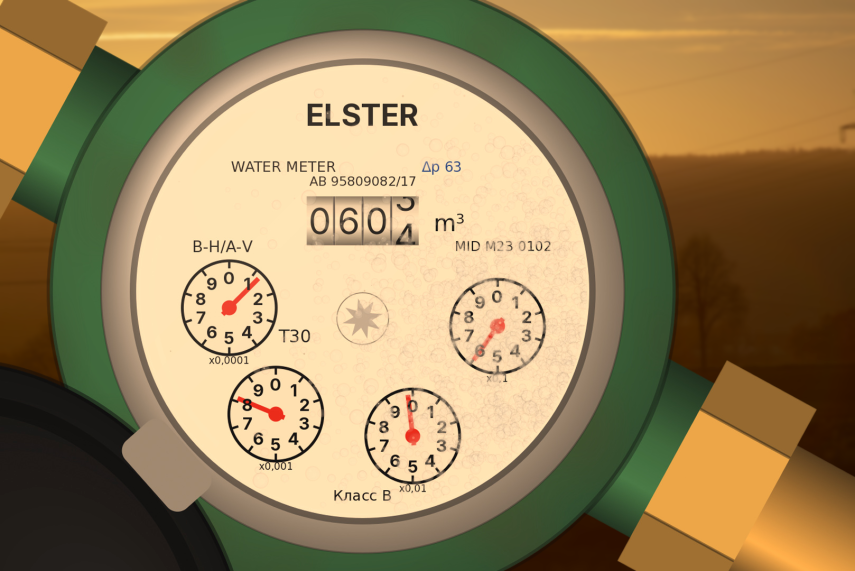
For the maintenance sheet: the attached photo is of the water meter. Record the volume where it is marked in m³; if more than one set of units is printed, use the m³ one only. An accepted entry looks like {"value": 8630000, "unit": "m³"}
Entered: {"value": 603.5981, "unit": "m³"}
